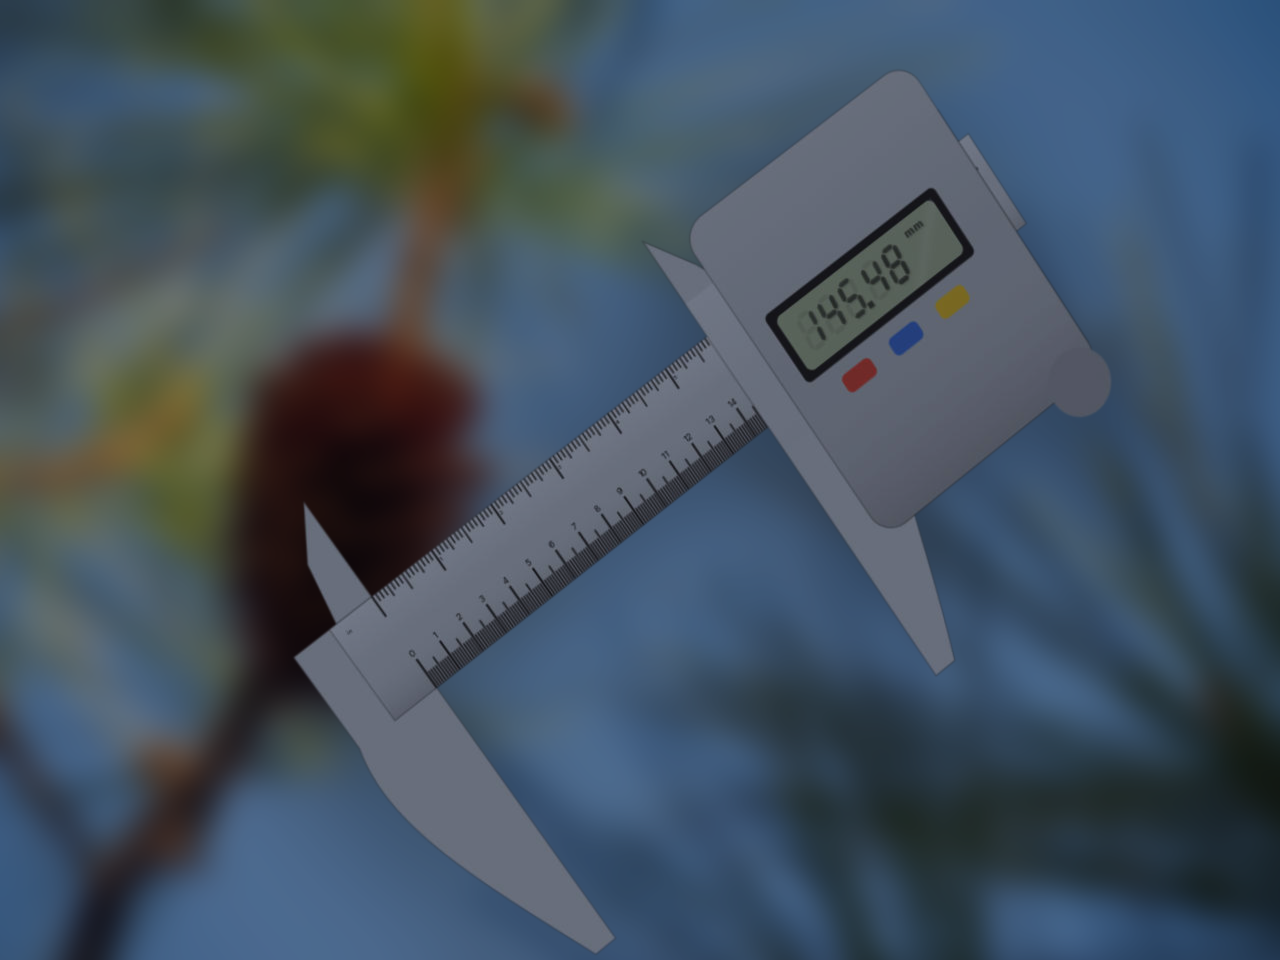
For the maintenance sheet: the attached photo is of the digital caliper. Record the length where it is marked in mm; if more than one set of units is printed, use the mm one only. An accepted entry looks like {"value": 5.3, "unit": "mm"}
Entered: {"value": 145.48, "unit": "mm"}
